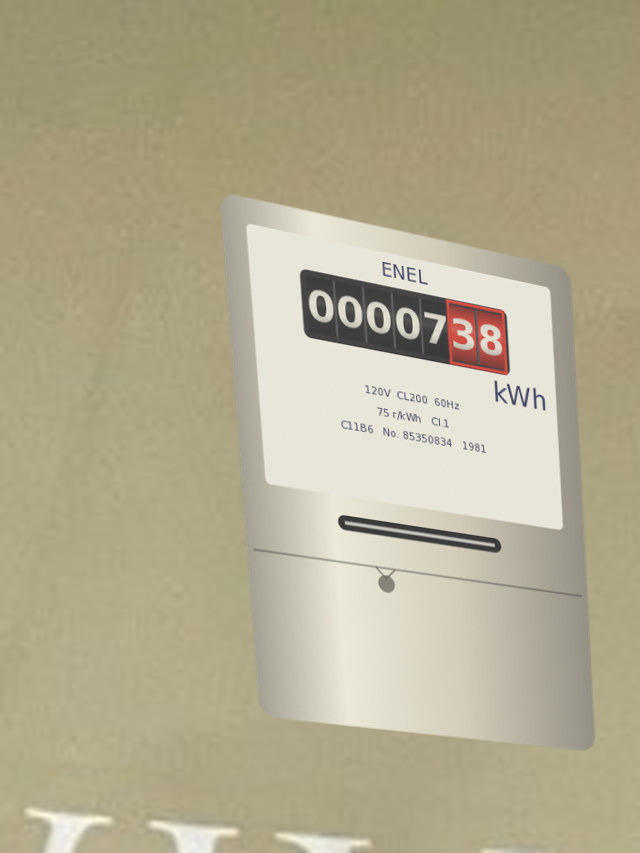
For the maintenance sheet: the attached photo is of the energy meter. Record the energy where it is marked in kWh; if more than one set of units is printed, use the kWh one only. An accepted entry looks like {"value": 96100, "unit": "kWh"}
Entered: {"value": 7.38, "unit": "kWh"}
